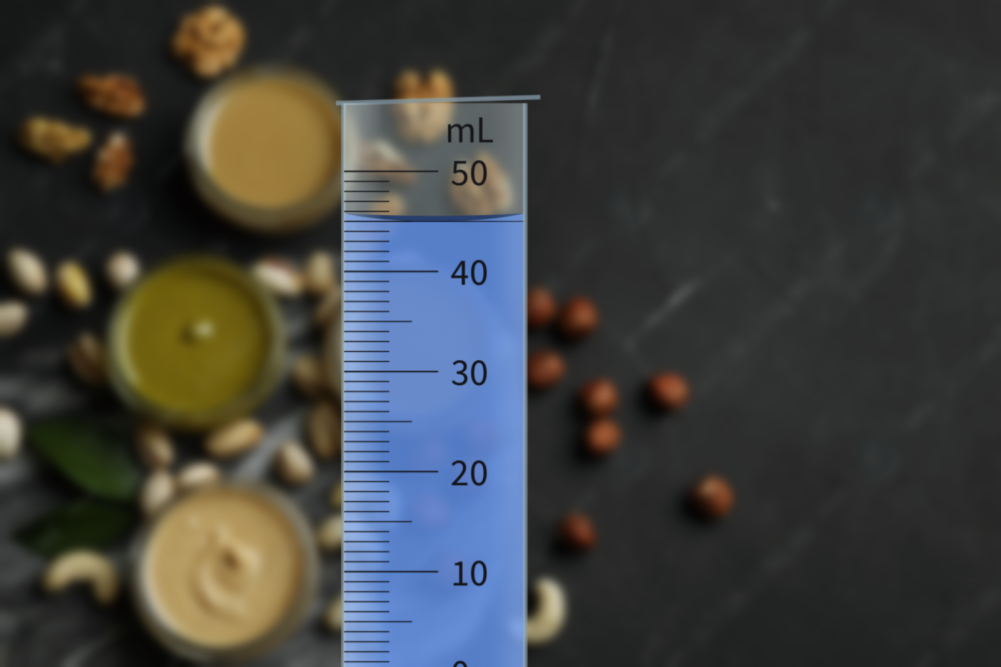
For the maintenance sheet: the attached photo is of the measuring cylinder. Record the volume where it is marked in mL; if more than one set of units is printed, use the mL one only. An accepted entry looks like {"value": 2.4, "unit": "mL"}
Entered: {"value": 45, "unit": "mL"}
